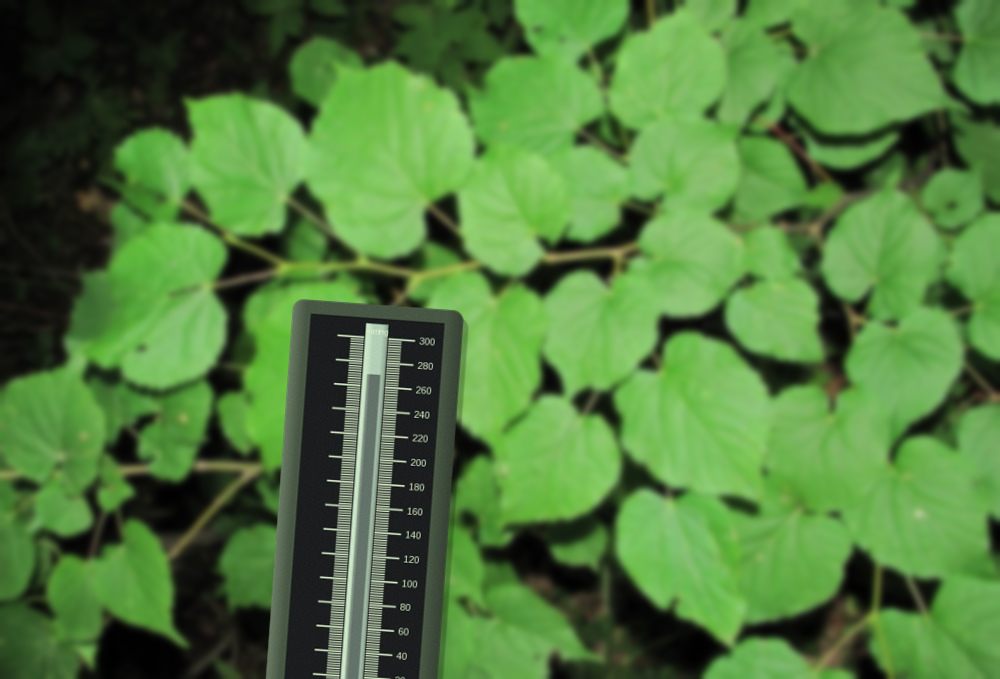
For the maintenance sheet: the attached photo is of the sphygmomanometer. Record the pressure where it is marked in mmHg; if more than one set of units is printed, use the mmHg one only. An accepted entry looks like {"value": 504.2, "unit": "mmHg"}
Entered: {"value": 270, "unit": "mmHg"}
